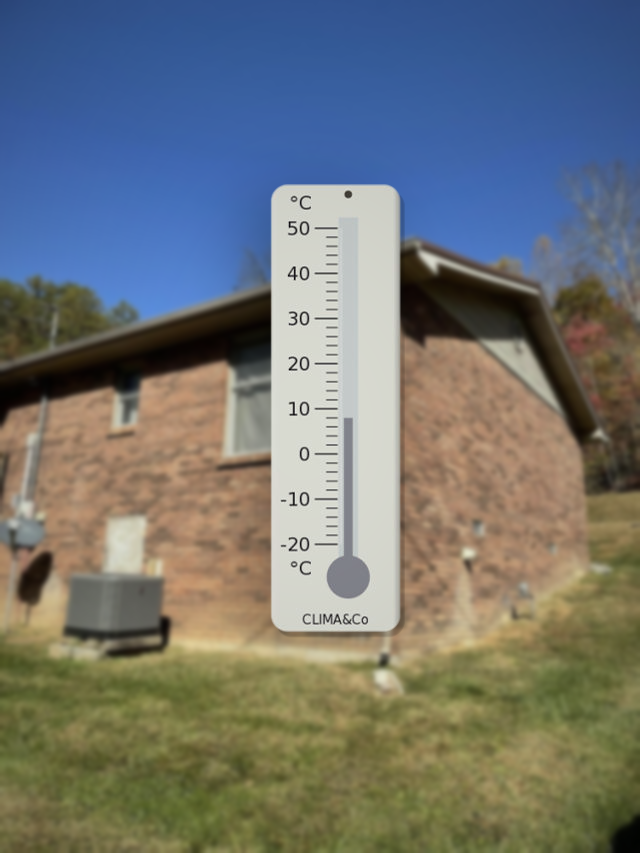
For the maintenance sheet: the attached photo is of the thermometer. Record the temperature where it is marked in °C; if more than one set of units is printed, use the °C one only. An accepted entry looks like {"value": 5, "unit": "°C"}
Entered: {"value": 8, "unit": "°C"}
